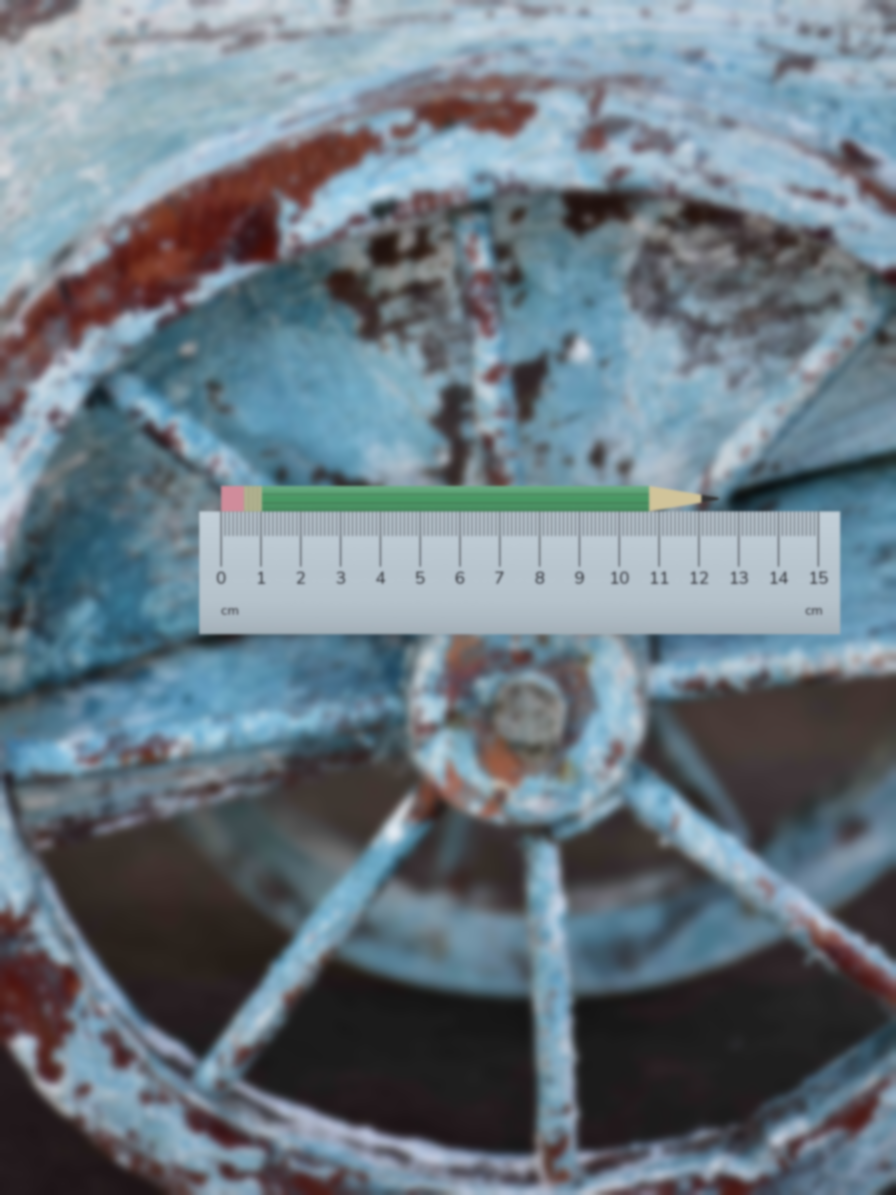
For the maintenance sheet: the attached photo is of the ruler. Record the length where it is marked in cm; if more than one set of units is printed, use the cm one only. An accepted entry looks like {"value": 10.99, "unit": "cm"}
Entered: {"value": 12.5, "unit": "cm"}
